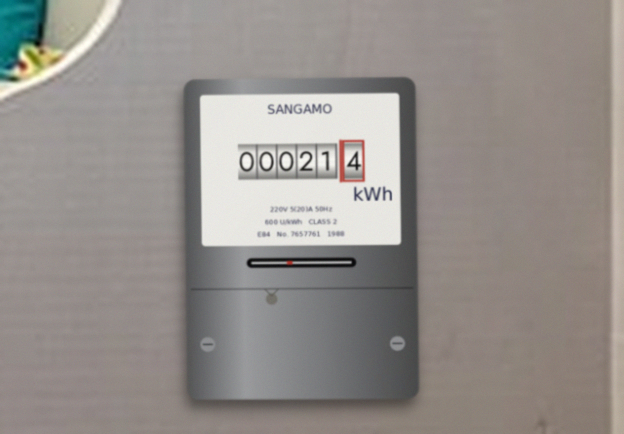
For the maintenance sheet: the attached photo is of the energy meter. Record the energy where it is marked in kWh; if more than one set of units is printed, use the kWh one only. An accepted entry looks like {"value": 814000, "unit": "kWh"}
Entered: {"value": 21.4, "unit": "kWh"}
